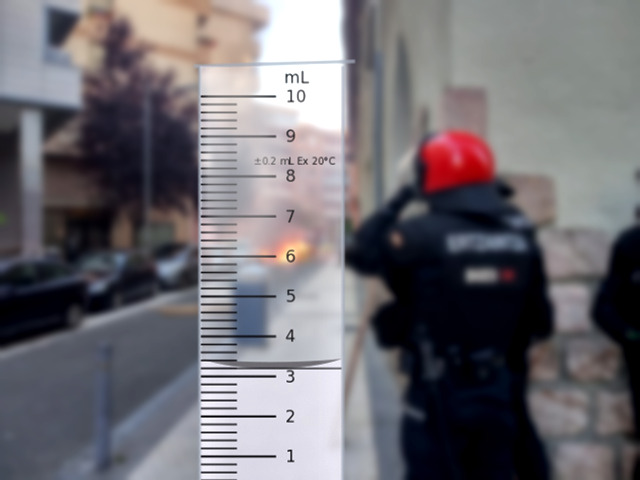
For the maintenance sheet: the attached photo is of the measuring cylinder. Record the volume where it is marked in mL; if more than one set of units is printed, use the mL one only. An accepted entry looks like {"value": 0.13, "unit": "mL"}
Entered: {"value": 3.2, "unit": "mL"}
